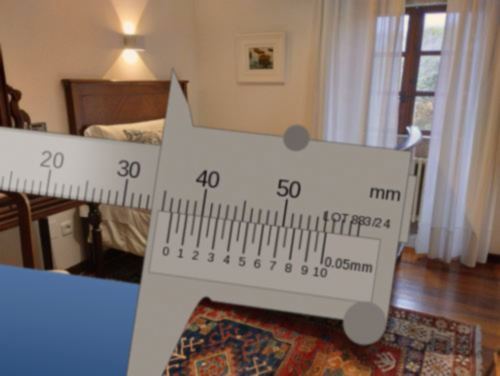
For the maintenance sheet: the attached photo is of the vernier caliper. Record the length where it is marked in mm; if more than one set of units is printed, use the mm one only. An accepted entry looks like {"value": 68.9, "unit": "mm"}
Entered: {"value": 36.2, "unit": "mm"}
